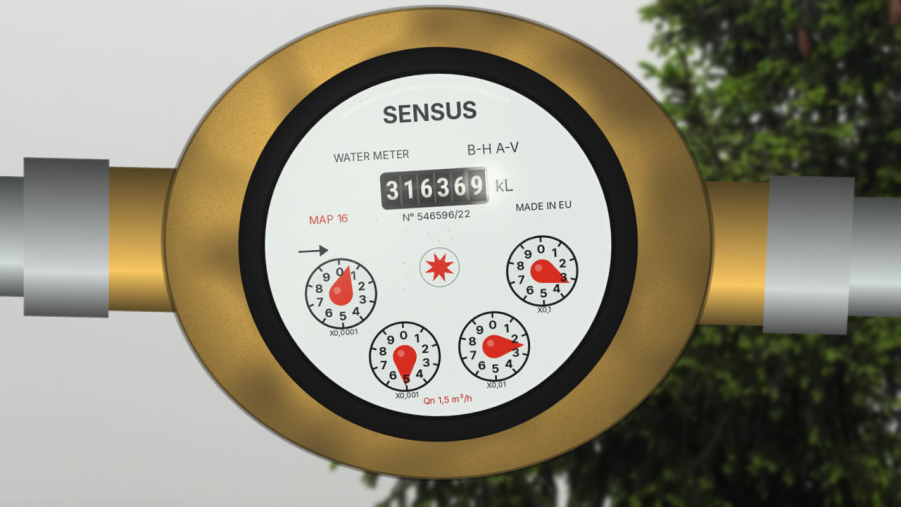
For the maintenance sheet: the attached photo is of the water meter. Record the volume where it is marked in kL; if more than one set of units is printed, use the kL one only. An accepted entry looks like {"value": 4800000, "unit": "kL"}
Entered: {"value": 316369.3250, "unit": "kL"}
